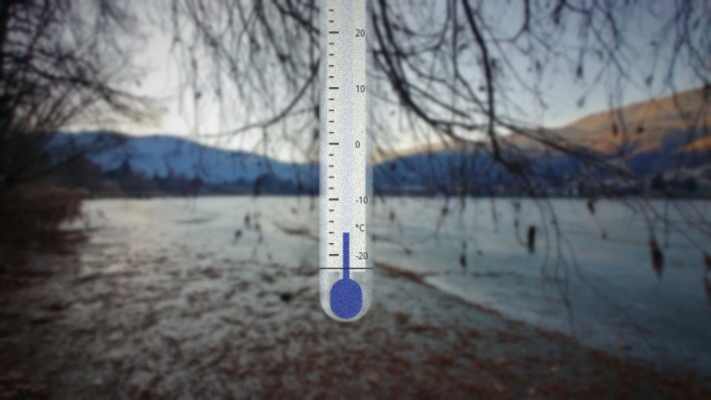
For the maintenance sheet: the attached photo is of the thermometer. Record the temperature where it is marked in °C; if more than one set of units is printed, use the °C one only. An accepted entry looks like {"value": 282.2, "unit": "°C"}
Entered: {"value": -16, "unit": "°C"}
